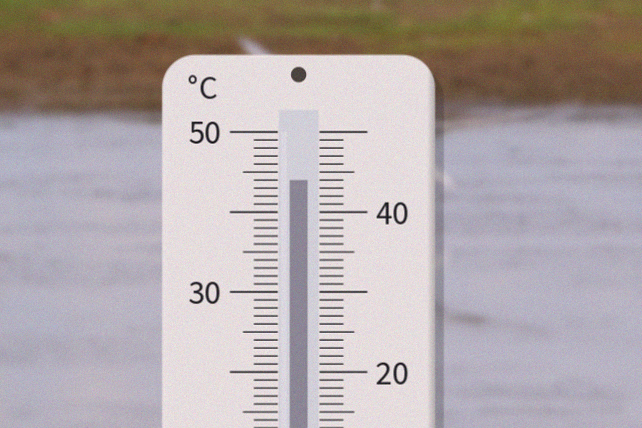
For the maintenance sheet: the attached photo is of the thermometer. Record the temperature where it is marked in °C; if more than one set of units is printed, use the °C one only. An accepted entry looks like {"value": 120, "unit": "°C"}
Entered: {"value": 44, "unit": "°C"}
